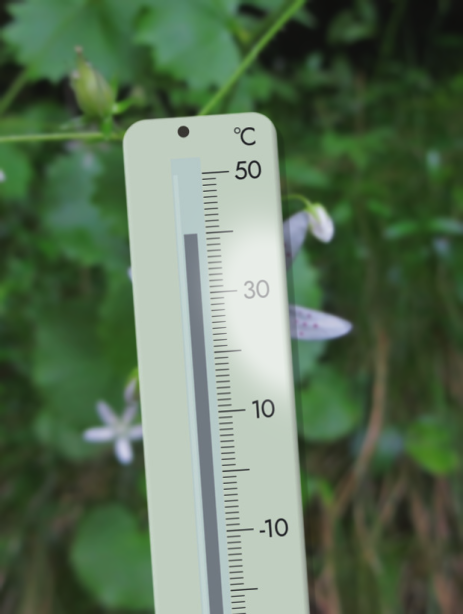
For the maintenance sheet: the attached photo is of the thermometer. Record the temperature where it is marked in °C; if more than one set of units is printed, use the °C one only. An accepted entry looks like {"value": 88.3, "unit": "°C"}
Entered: {"value": 40, "unit": "°C"}
